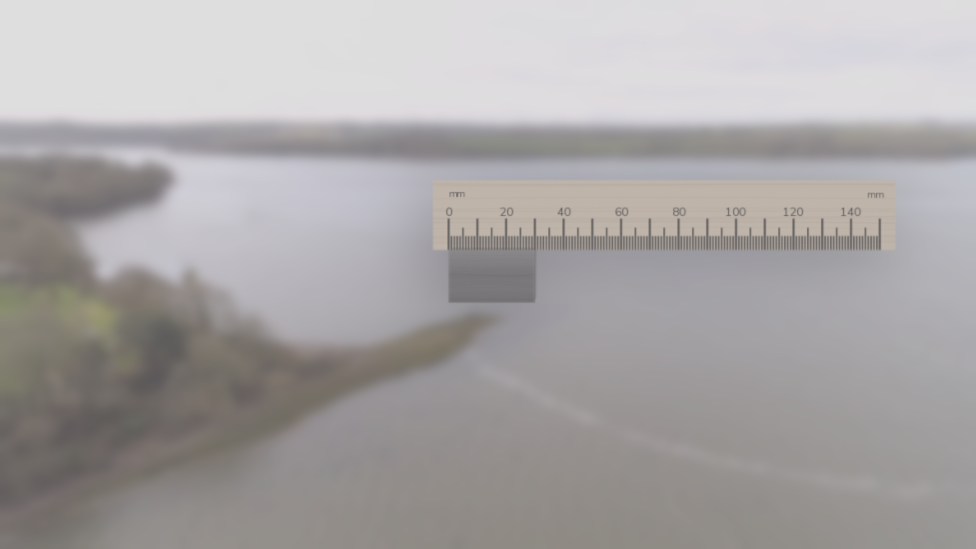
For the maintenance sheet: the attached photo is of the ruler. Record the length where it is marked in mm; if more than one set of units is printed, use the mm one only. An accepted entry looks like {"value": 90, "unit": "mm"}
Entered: {"value": 30, "unit": "mm"}
